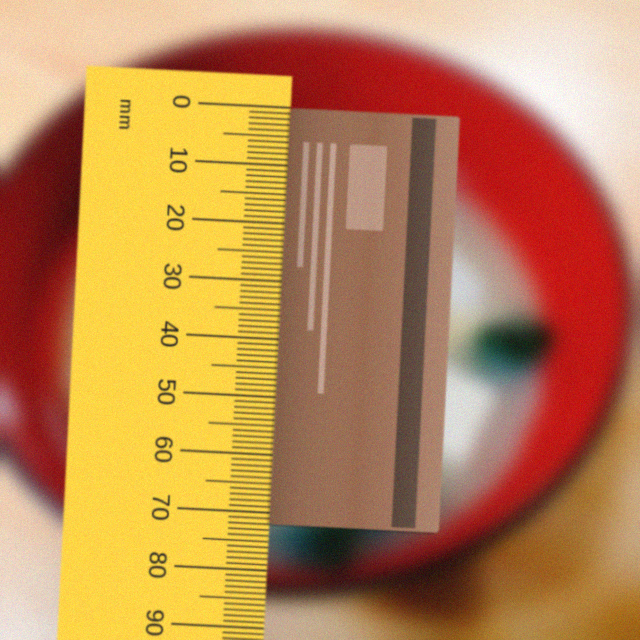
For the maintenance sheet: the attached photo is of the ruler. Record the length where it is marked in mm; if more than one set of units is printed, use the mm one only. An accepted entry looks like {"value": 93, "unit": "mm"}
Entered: {"value": 72, "unit": "mm"}
